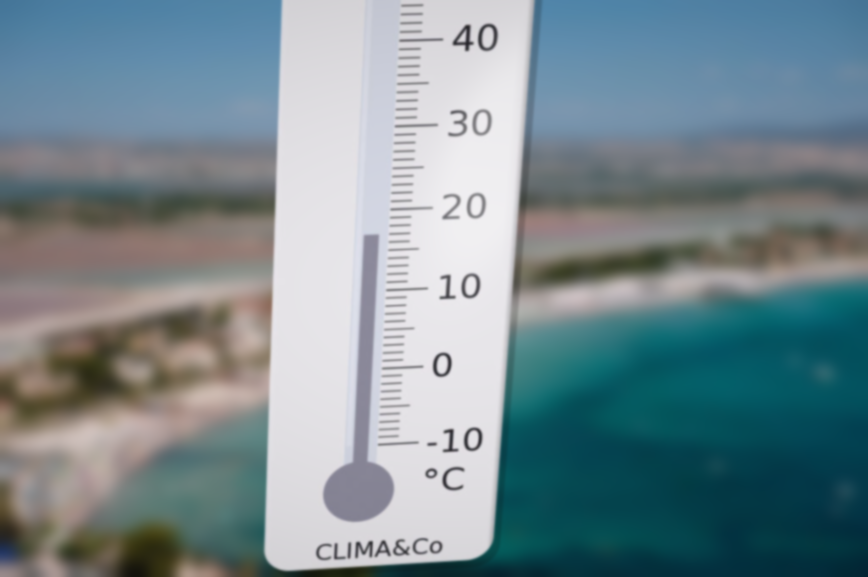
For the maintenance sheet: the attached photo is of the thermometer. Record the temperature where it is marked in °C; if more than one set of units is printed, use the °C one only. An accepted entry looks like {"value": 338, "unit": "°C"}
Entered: {"value": 17, "unit": "°C"}
